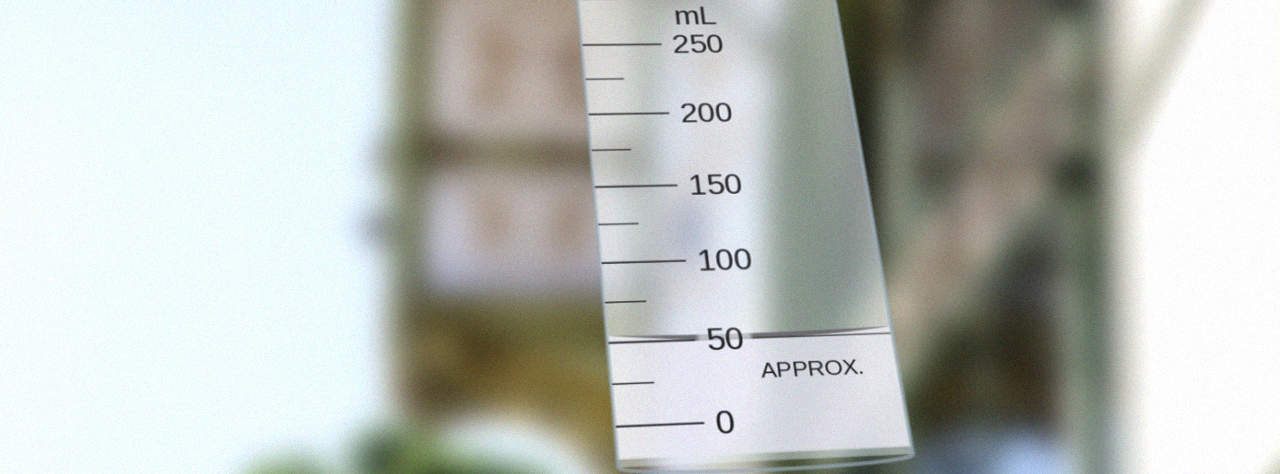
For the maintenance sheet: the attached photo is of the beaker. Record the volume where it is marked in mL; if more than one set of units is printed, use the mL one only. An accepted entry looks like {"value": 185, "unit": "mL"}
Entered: {"value": 50, "unit": "mL"}
